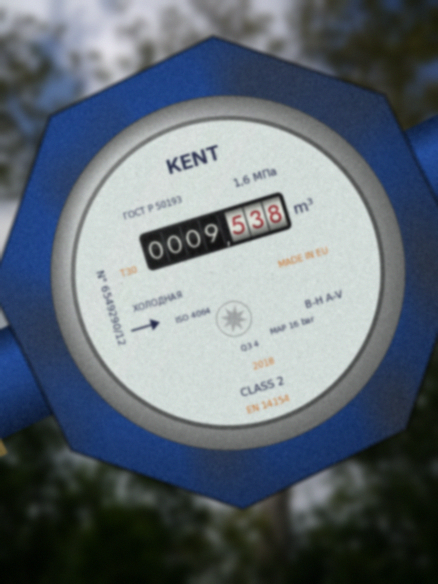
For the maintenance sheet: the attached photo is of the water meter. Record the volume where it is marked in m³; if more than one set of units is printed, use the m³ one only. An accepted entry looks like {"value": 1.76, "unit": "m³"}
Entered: {"value": 9.538, "unit": "m³"}
